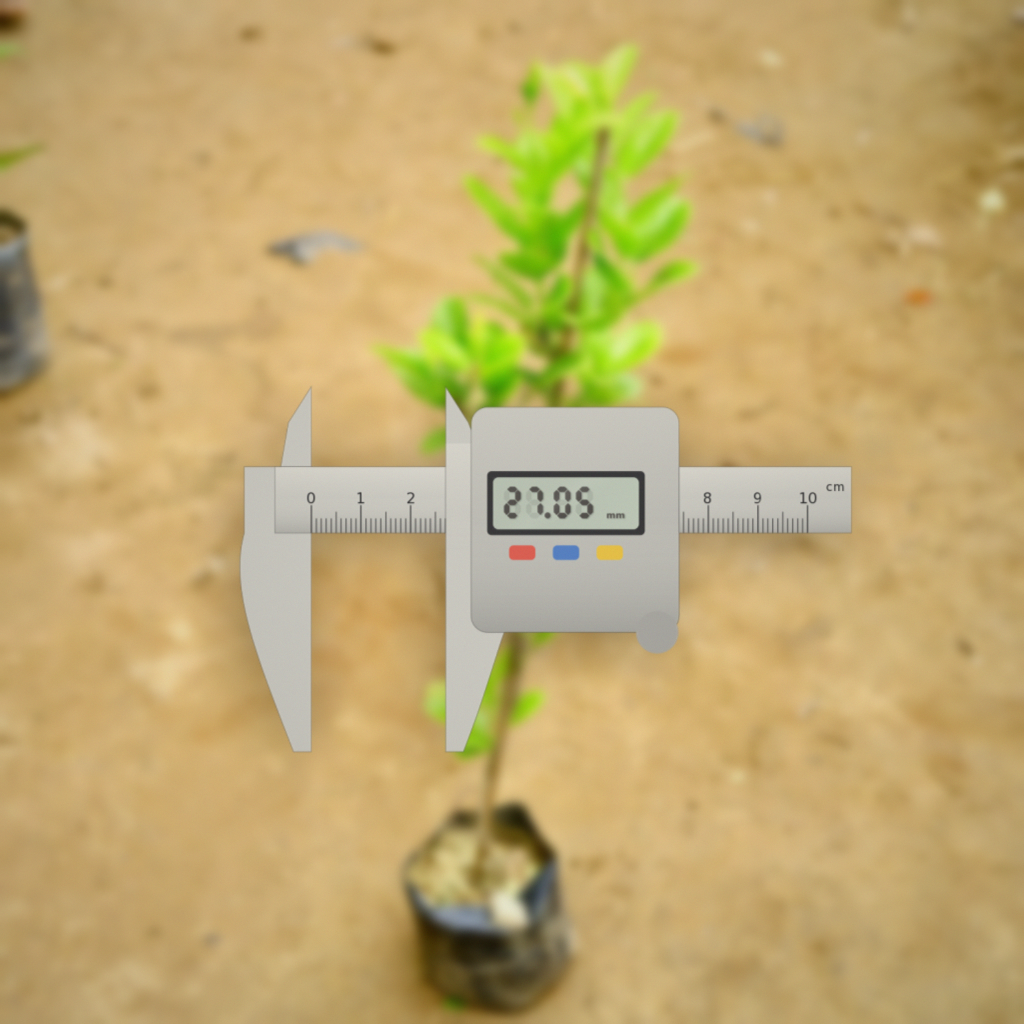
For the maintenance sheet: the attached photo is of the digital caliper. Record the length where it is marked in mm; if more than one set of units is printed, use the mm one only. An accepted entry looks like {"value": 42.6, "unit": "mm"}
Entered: {"value": 27.05, "unit": "mm"}
